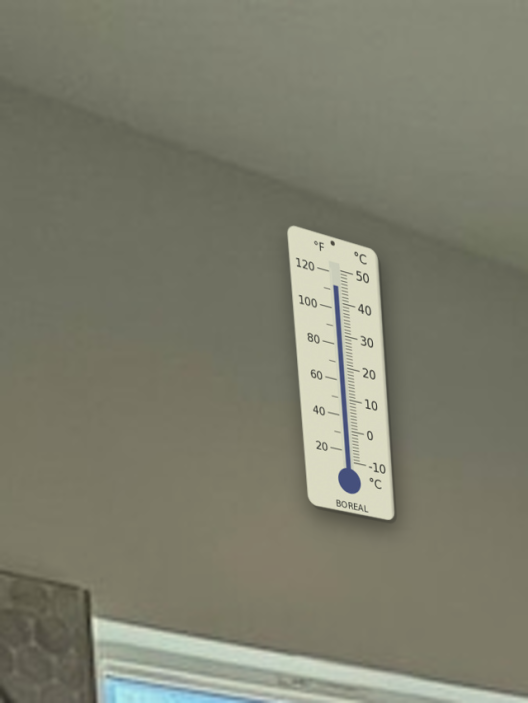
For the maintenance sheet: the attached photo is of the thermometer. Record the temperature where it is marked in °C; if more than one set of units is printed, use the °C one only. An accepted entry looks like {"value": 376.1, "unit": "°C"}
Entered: {"value": 45, "unit": "°C"}
